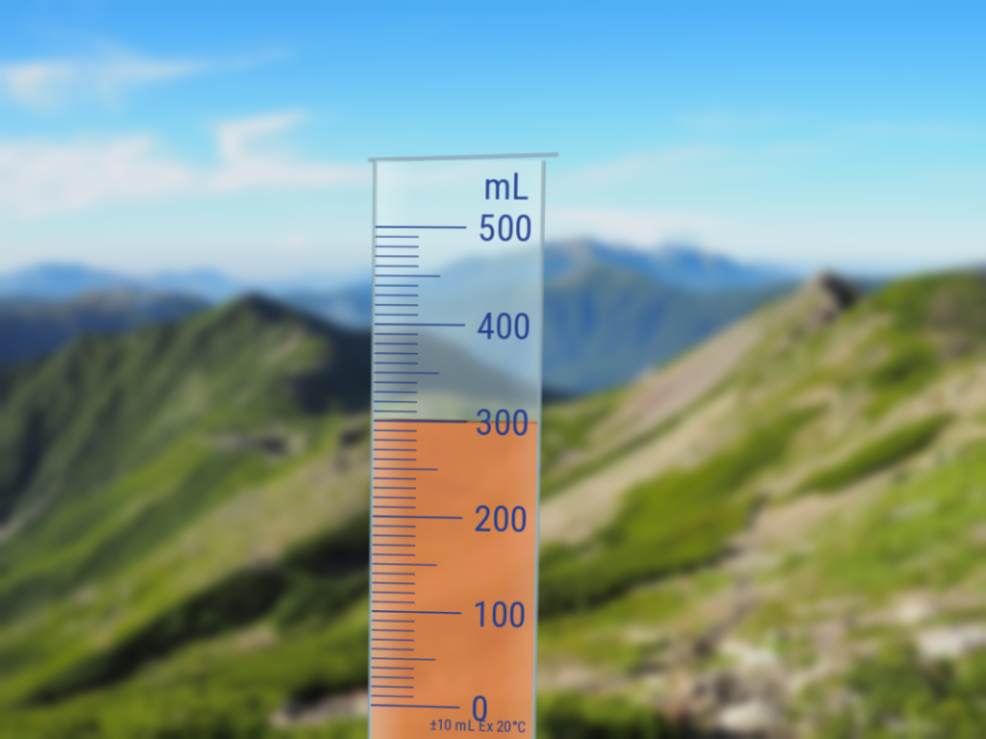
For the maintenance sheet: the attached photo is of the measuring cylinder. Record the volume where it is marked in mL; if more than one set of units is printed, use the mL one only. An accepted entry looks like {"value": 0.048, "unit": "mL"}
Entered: {"value": 300, "unit": "mL"}
